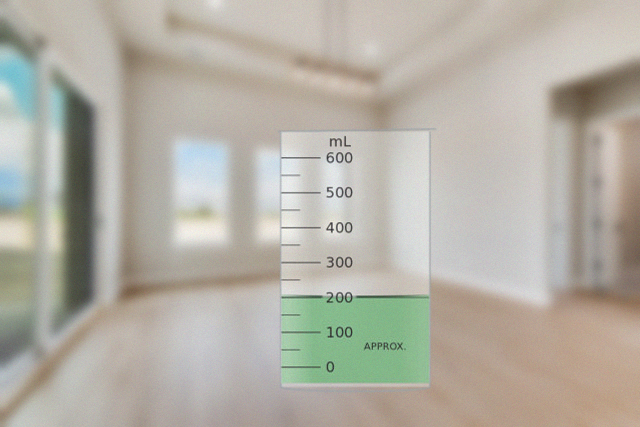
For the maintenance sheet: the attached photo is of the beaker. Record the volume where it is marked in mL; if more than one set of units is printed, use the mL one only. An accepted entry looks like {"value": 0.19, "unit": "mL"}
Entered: {"value": 200, "unit": "mL"}
